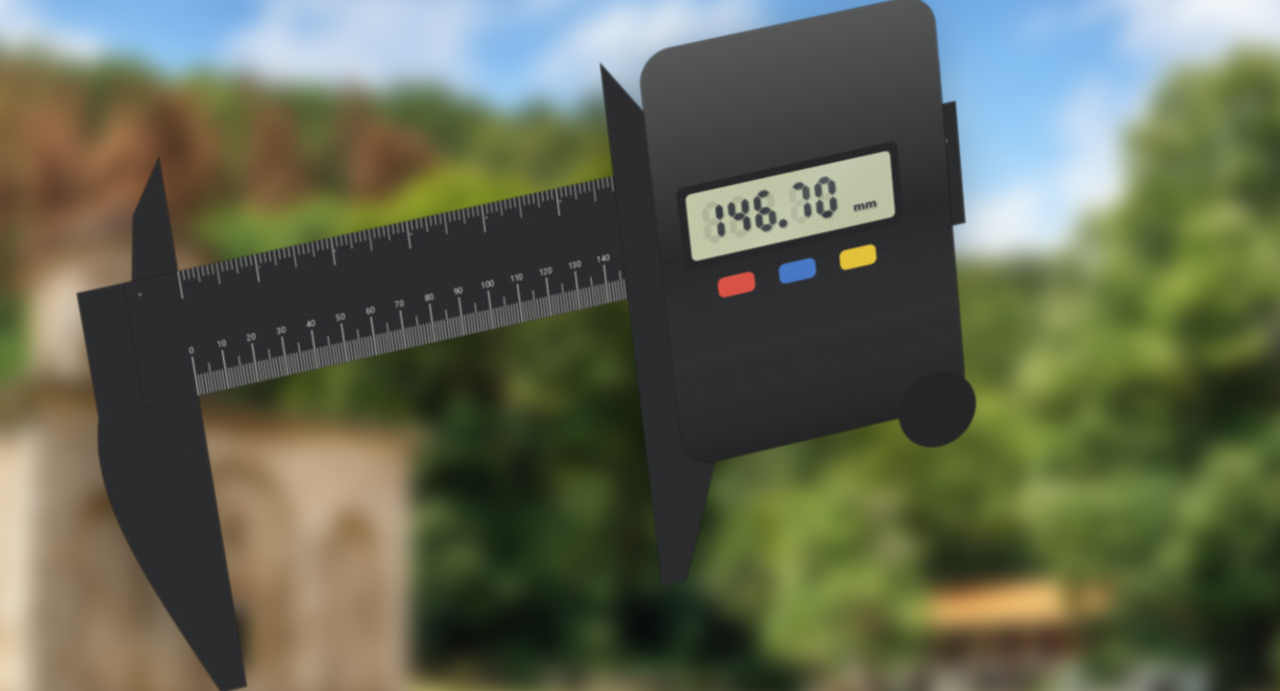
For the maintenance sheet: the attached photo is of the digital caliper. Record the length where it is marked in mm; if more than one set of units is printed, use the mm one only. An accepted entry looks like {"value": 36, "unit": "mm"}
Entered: {"value": 146.70, "unit": "mm"}
